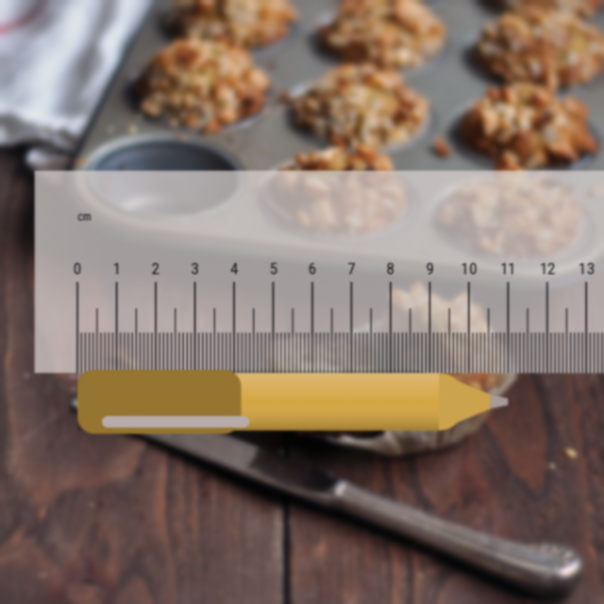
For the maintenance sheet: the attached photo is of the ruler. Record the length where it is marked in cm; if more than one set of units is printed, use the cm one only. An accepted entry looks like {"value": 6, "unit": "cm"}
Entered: {"value": 11, "unit": "cm"}
